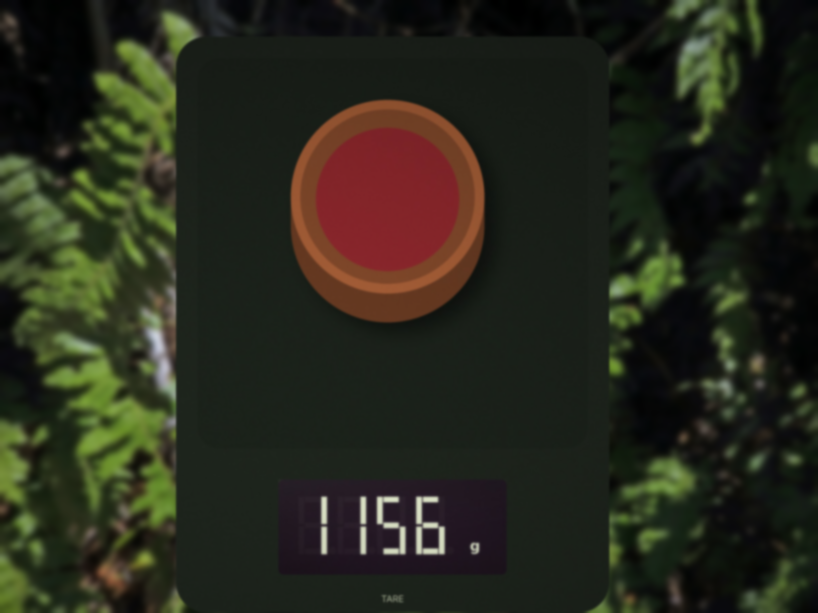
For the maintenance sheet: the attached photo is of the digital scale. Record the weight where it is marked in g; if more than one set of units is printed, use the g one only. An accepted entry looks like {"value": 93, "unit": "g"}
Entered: {"value": 1156, "unit": "g"}
